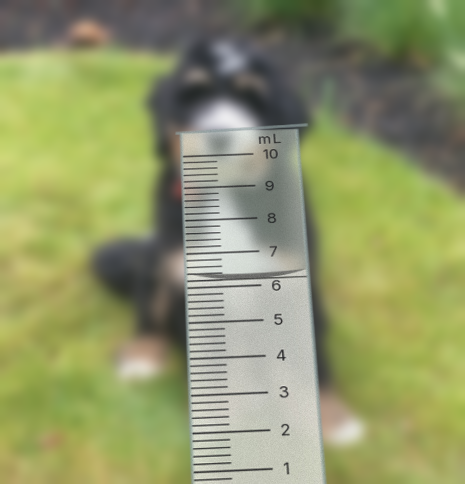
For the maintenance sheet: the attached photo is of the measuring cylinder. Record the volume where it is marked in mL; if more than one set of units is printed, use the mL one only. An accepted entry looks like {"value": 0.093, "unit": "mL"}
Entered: {"value": 6.2, "unit": "mL"}
